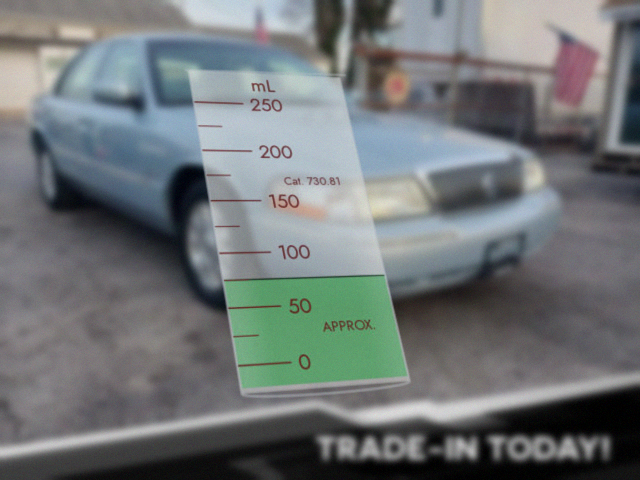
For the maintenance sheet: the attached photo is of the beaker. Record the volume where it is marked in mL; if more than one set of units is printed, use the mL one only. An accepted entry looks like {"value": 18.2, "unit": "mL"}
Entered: {"value": 75, "unit": "mL"}
